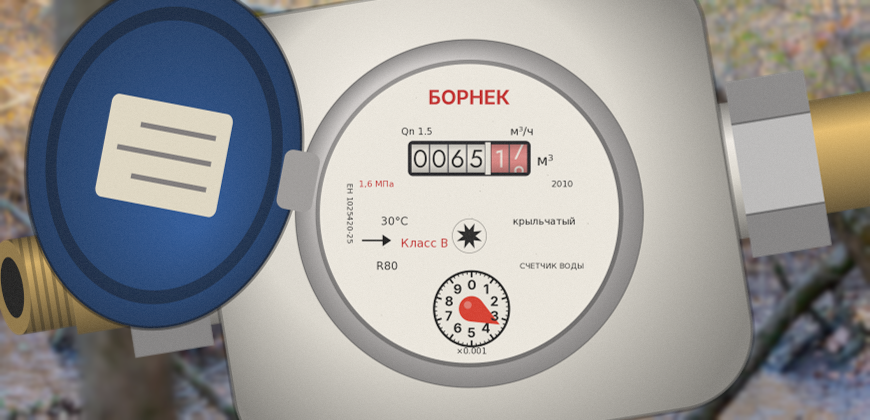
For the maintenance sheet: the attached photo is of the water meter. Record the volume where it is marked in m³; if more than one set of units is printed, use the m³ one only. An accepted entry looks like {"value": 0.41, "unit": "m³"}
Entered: {"value": 65.173, "unit": "m³"}
